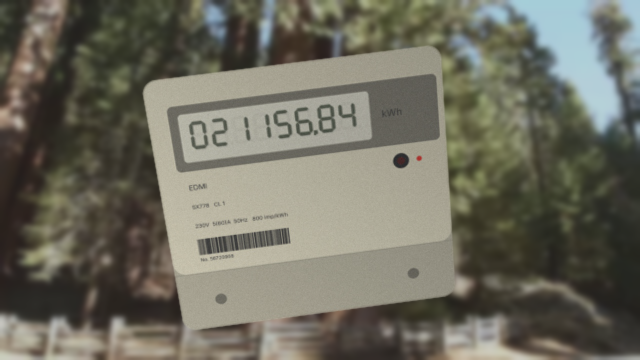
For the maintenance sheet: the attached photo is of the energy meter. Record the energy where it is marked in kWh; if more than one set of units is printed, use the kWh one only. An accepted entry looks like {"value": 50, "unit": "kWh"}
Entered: {"value": 21156.84, "unit": "kWh"}
